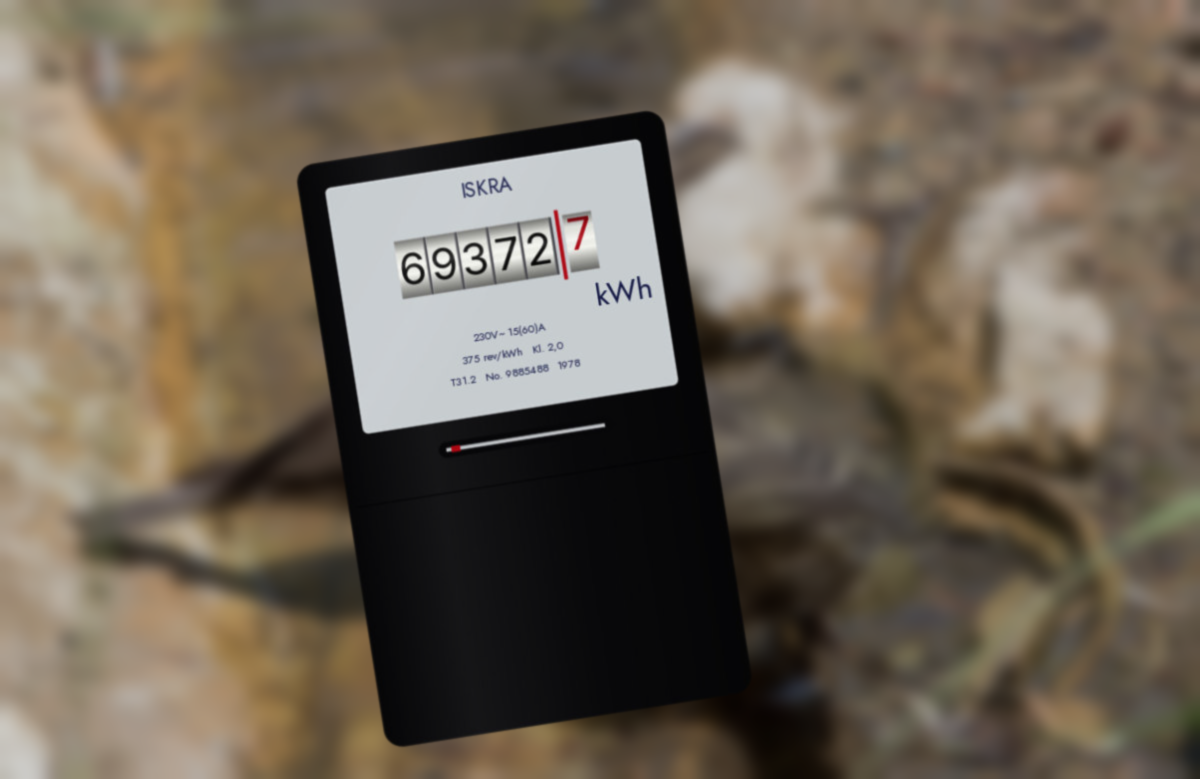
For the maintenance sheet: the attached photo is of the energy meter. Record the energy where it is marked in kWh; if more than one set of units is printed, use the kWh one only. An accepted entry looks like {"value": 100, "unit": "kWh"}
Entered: {"value": 69372.7, "unit": "kWh"}
